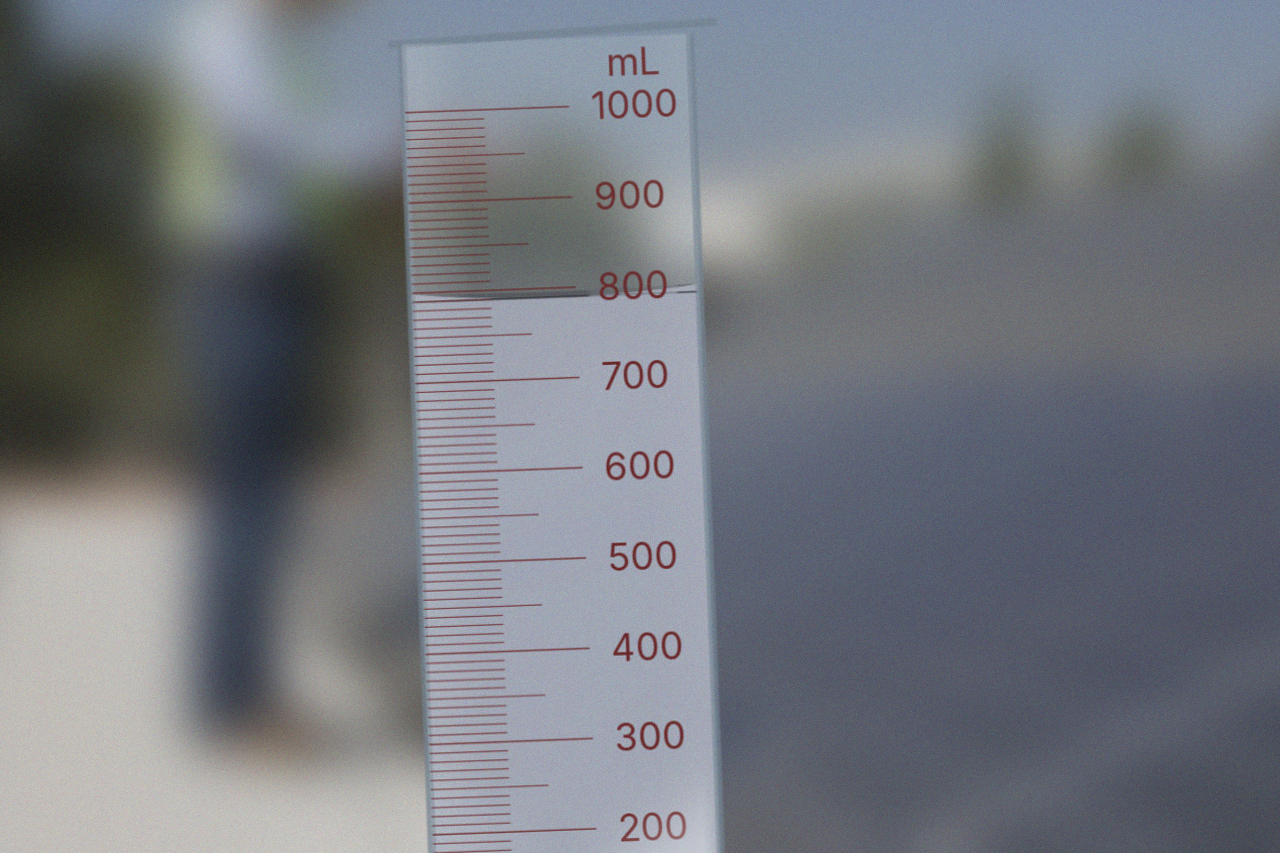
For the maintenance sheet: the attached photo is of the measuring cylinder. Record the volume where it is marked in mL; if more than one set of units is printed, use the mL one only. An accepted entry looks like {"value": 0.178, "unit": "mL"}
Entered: {"value": 790, "unit": "mL"}
